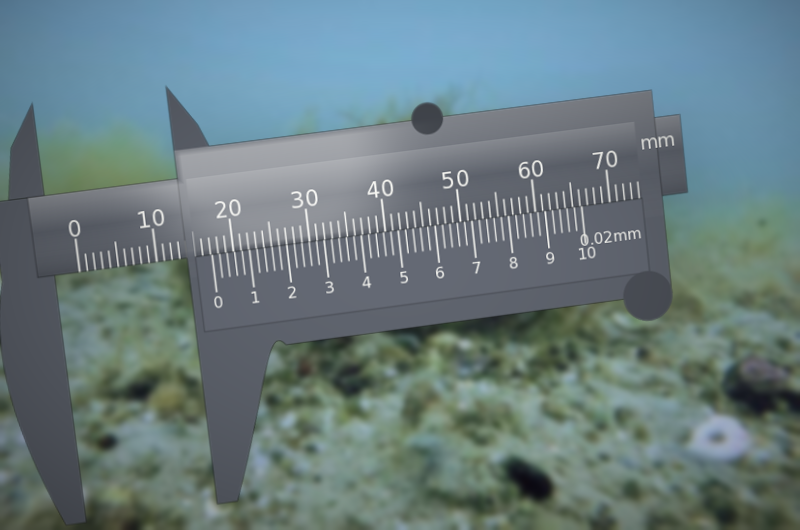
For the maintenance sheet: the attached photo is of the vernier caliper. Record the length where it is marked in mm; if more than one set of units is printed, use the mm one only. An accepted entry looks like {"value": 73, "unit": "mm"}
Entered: {"value": 17.2, "unit": "mm"}
